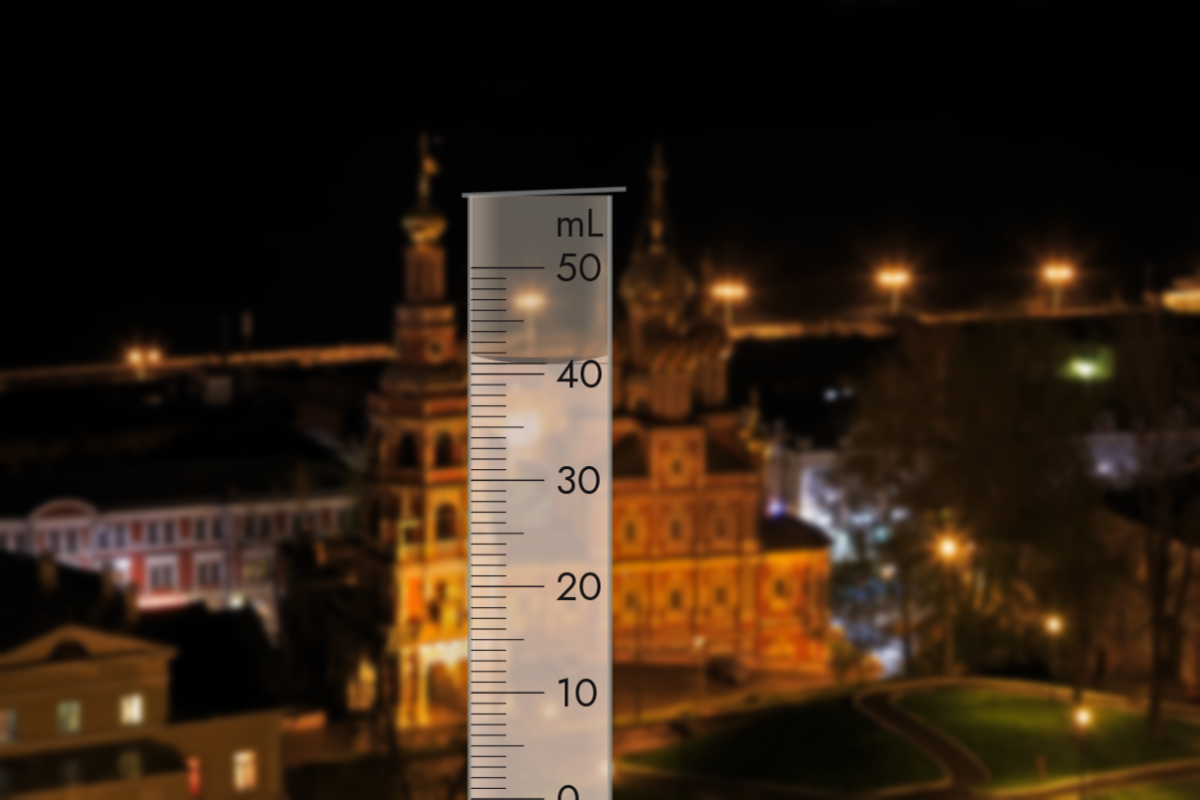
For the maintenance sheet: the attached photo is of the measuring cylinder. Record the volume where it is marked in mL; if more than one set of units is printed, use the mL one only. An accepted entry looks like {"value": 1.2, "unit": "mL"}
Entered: {"value": 41, "unit": "mL"}
